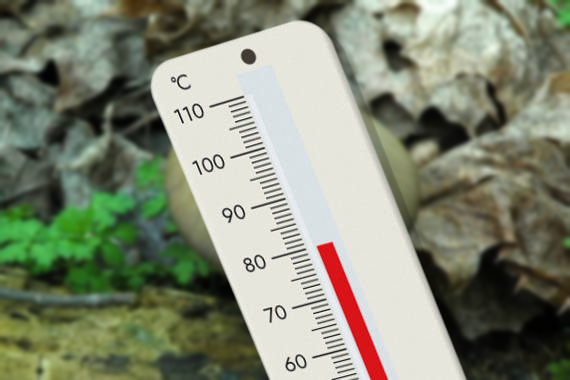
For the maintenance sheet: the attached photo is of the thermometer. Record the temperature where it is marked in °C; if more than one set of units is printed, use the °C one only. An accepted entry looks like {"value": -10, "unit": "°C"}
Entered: {"value": 80, "unit": "°C"}
